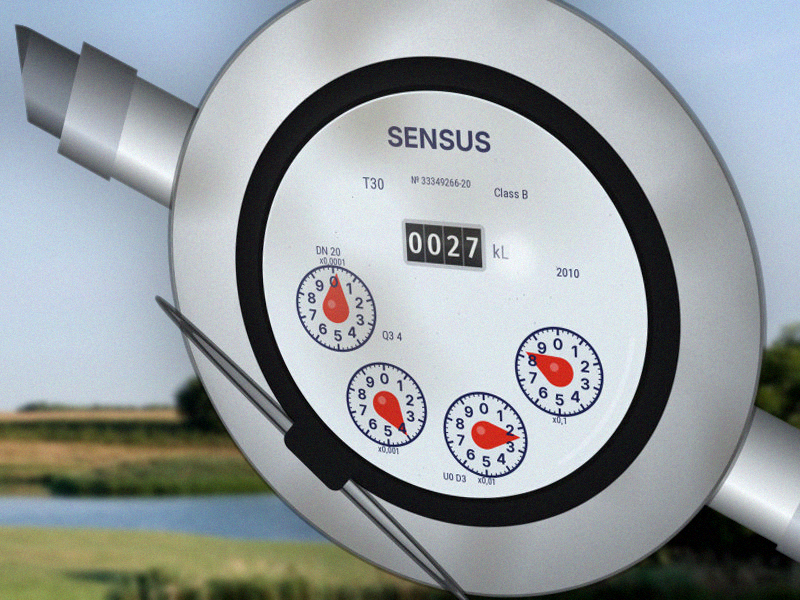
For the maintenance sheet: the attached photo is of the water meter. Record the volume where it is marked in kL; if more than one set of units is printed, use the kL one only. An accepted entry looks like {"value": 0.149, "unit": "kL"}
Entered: {"value": 27.8240, "unit": "kL"}
